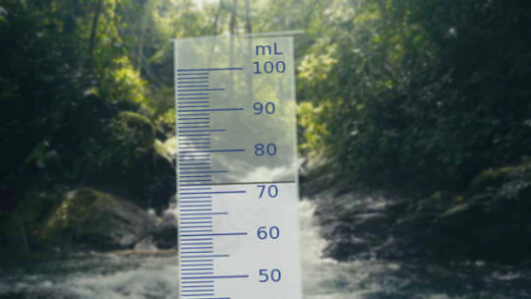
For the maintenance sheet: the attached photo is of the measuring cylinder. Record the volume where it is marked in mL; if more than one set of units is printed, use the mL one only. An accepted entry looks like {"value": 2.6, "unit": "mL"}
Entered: {"value": 72, "unit": "mL"}
